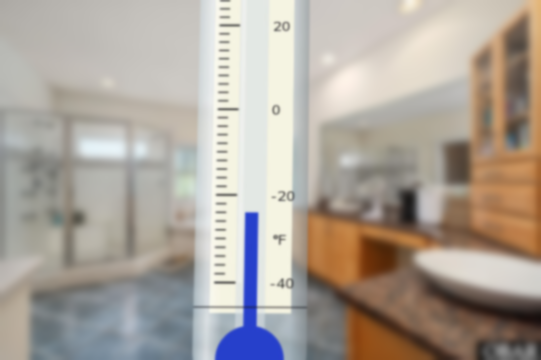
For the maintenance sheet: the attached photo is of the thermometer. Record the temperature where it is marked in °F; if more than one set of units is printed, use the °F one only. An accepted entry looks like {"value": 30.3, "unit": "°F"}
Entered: {"value": -24, "unit": "°F"}
